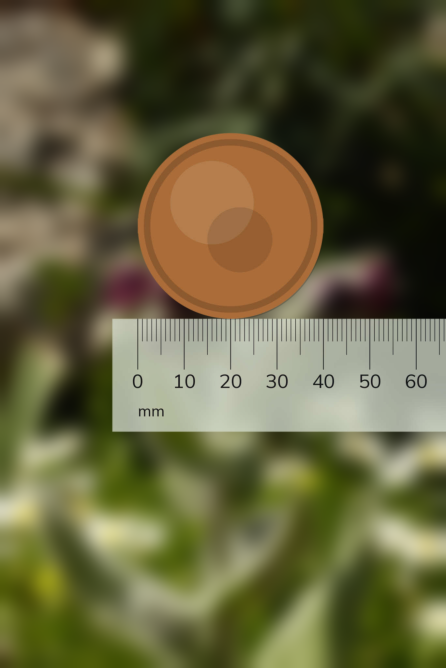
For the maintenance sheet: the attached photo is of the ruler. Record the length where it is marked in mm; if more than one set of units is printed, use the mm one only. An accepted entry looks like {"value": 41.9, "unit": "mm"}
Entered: {"value": 40, "unit": "mm"}
